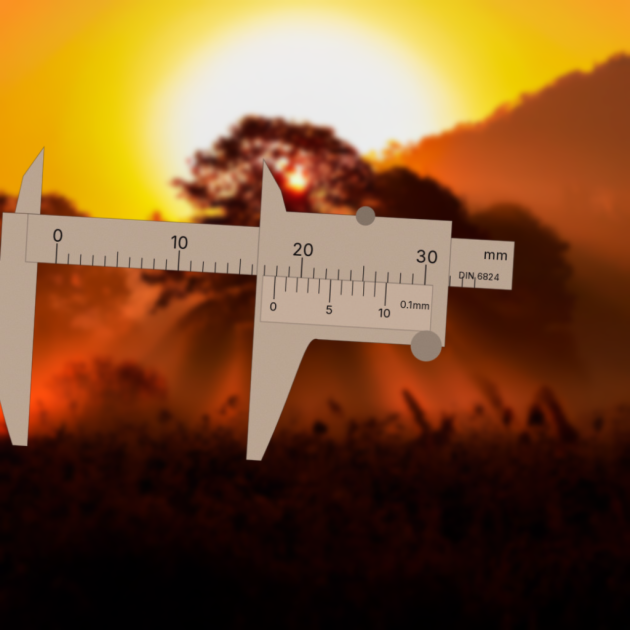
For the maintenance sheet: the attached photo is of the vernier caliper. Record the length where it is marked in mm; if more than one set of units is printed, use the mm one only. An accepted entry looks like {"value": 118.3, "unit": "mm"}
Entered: {"value": 17.9, "unit": "mm"}
